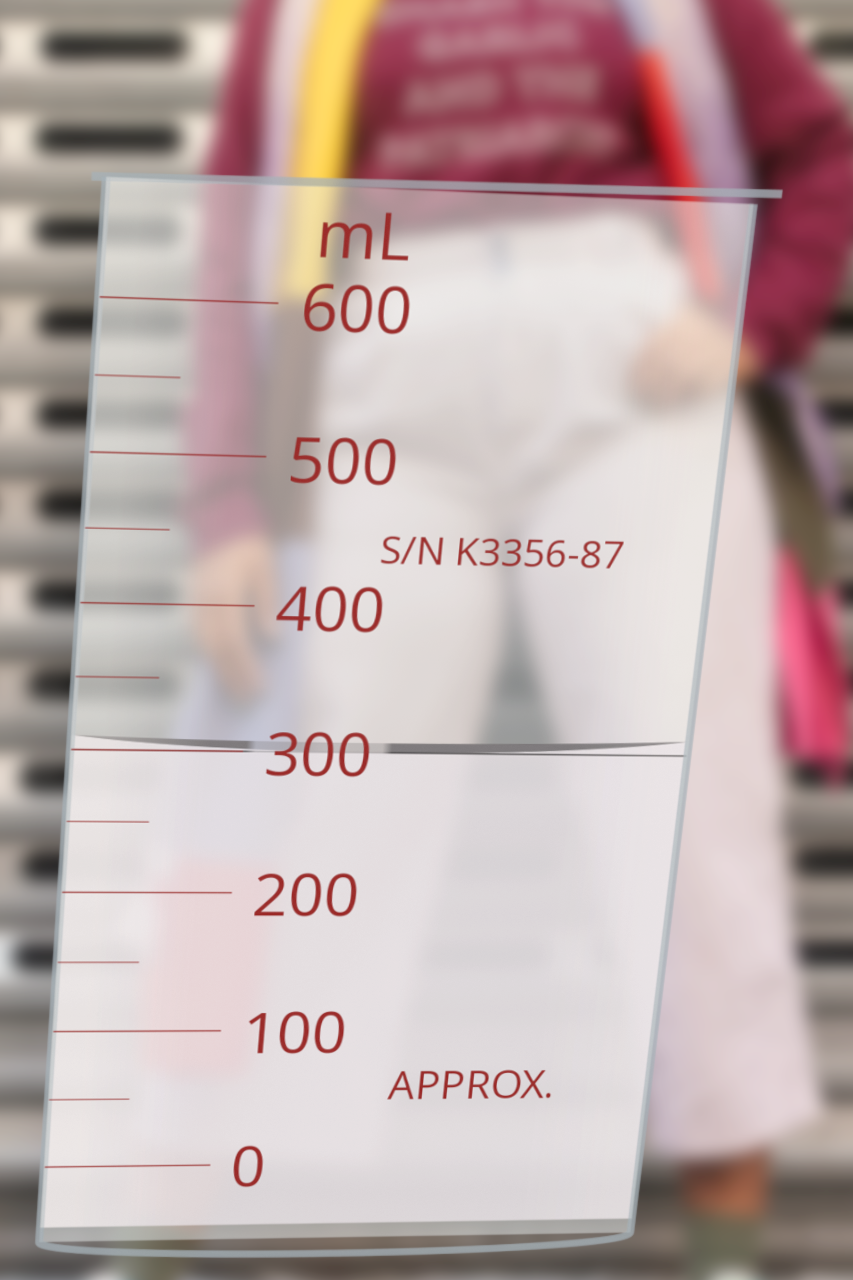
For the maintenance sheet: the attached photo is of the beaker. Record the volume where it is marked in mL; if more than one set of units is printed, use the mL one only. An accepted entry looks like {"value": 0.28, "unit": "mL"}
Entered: {"value": 300, "unit": "mL"}
